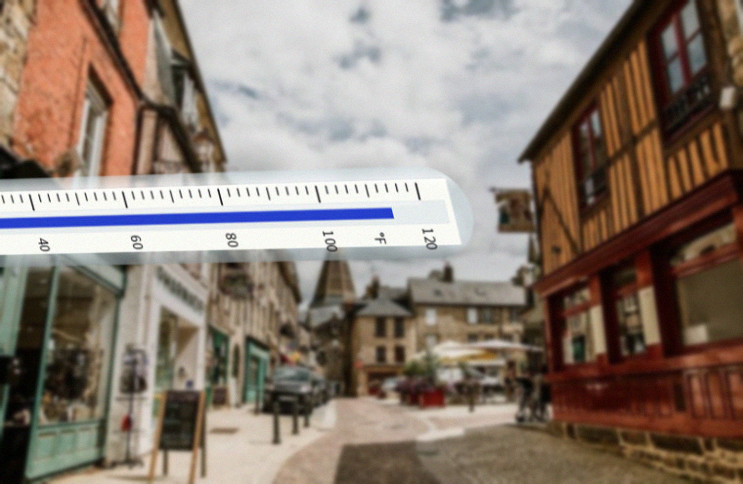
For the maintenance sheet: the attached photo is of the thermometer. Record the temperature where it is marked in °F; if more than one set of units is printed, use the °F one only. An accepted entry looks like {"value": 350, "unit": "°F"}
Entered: {"value": 114, "unit": "°F"}
